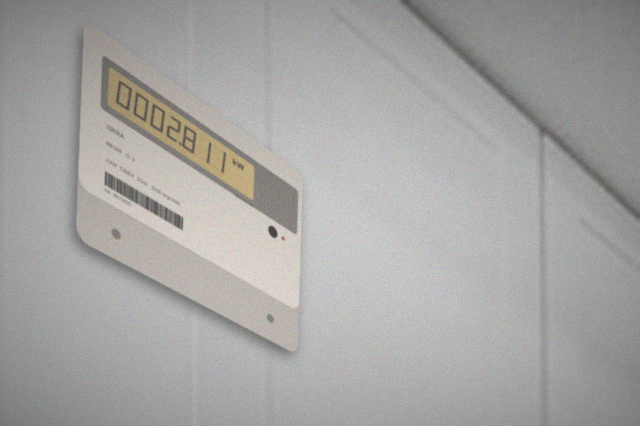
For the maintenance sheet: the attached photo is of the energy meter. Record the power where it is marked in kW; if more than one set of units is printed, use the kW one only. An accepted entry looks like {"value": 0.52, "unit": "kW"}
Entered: {"value": 2.811, "unit": "kW"}
